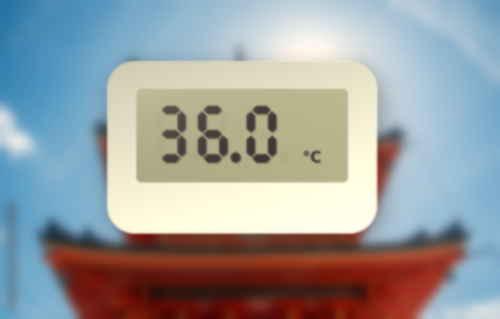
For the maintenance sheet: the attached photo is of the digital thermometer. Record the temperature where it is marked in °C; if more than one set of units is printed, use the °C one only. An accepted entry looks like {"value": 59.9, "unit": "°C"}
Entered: {"value": 36.0, "unit": "°C"}
